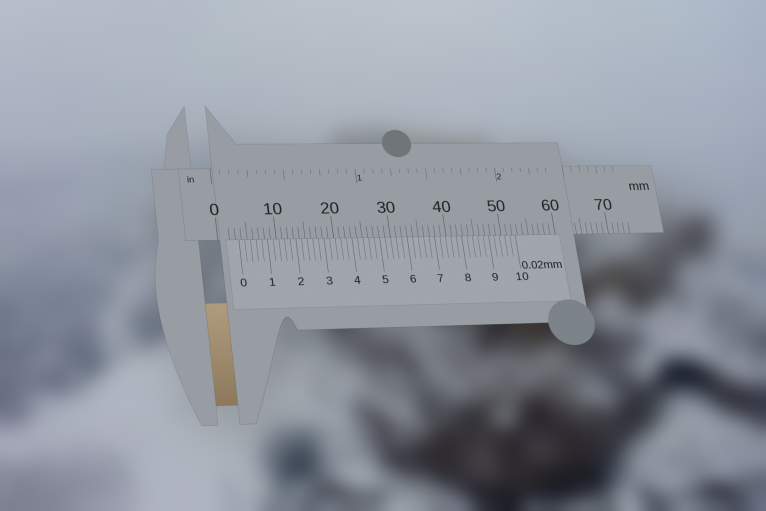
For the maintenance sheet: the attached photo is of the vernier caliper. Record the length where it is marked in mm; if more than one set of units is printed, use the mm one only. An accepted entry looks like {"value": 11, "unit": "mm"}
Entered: {"value": 3.6, "unit": "mm"}
